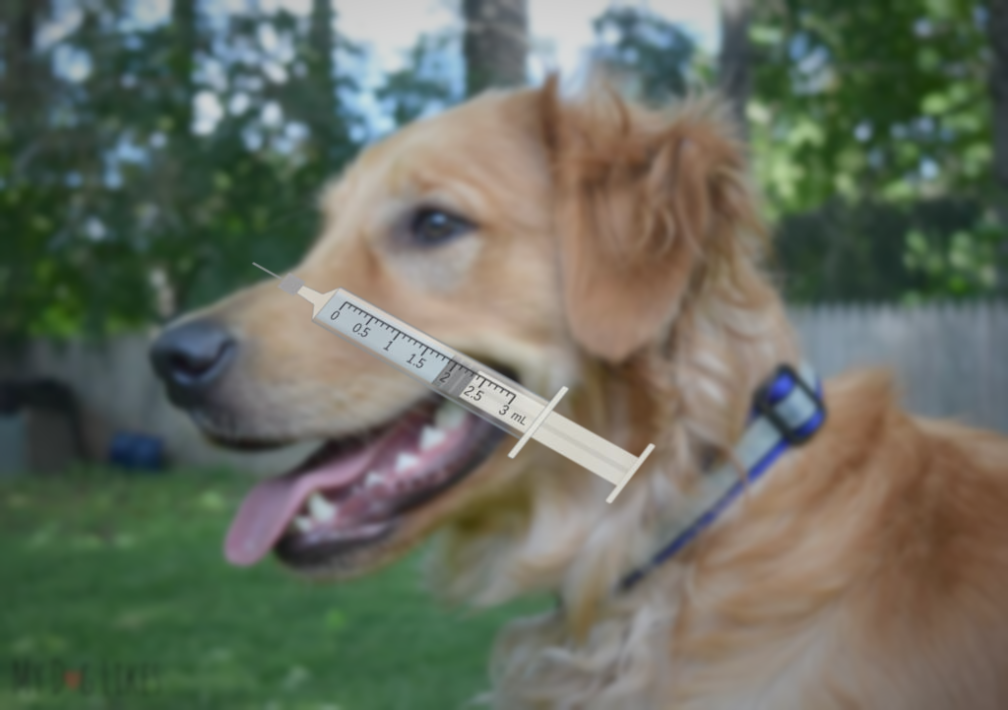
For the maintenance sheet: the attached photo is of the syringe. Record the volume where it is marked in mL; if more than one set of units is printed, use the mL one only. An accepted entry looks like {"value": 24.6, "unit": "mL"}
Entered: {"value": 1.9, "unit": "mL"}
